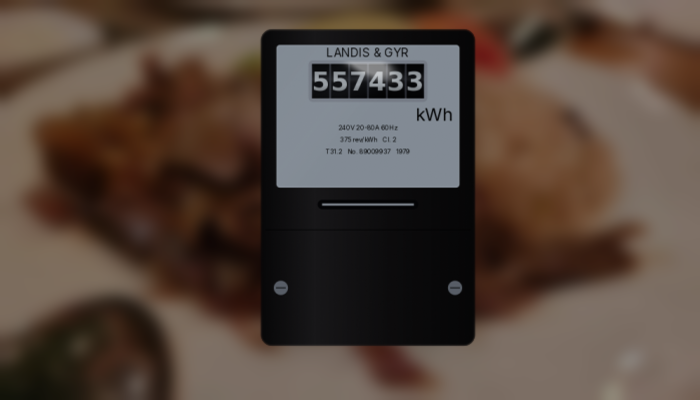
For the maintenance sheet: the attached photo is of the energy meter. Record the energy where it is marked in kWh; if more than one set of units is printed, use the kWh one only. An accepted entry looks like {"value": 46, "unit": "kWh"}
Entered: {"value": 557433, "unit": "kWh"}
